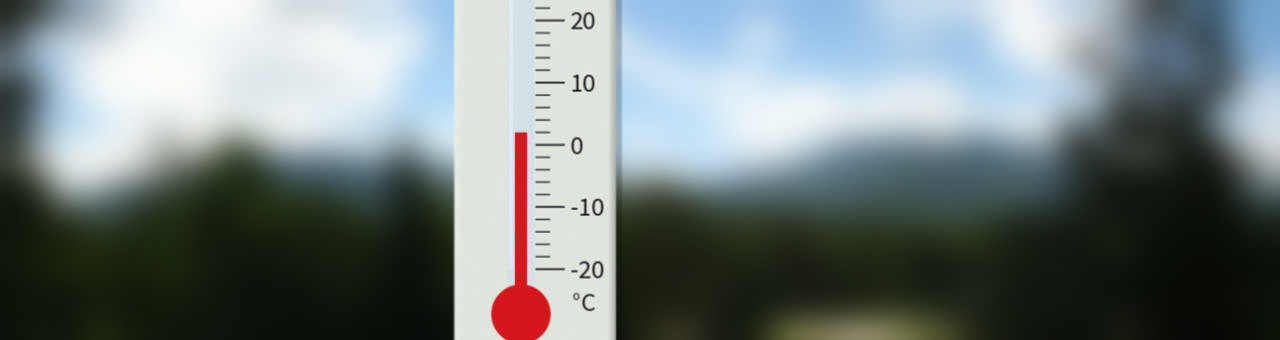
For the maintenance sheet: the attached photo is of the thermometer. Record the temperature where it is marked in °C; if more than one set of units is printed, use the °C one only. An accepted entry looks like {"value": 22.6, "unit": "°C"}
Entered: {"value": 2, "unit": "°C"}
